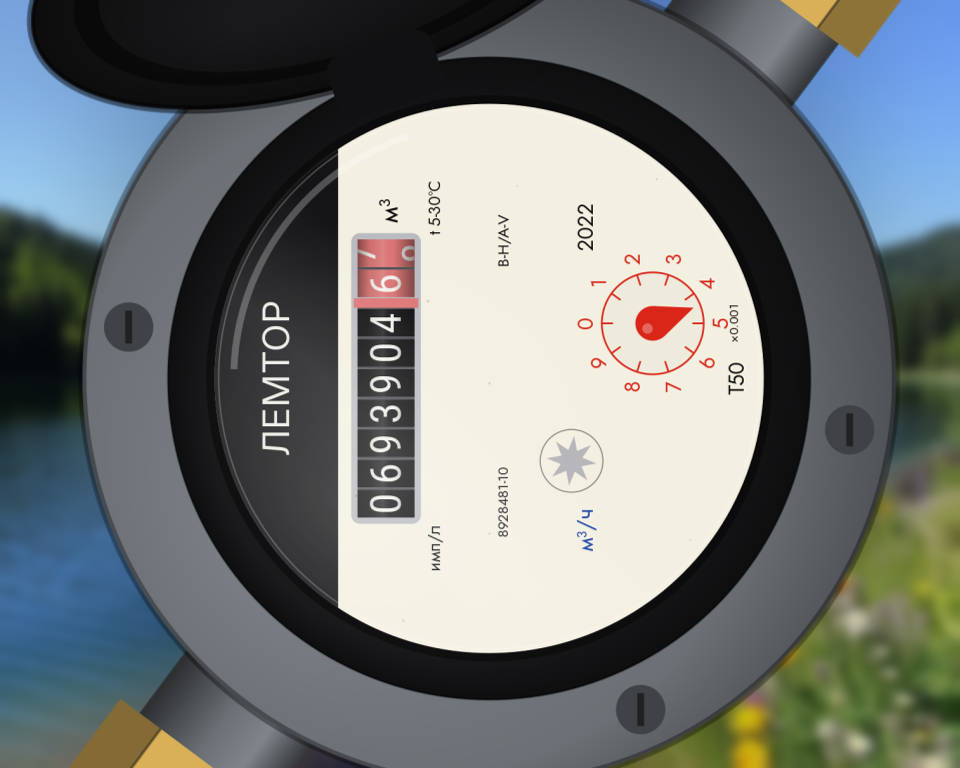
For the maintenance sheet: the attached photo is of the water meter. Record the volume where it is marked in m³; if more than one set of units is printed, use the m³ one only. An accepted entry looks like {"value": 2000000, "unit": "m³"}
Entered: {"value": 693904.674, "unit": "m³"}
